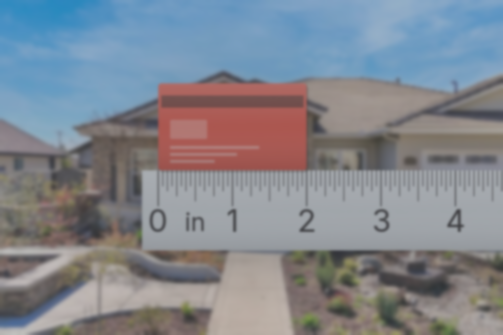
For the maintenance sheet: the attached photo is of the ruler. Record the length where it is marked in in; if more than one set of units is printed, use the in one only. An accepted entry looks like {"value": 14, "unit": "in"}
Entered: {"value": 2, "unit": "in"}
